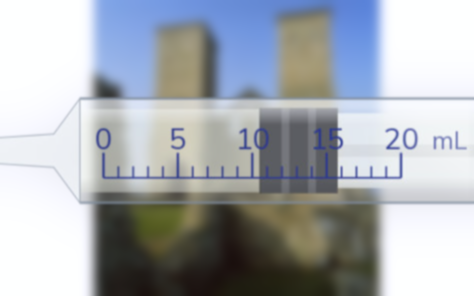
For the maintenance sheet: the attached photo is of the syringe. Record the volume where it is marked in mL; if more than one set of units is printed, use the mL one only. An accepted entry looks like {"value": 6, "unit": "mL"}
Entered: {"value": 10.5, "unit": "mL"}
